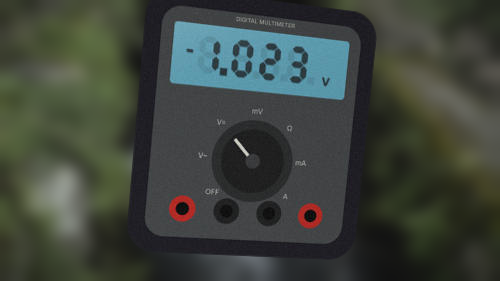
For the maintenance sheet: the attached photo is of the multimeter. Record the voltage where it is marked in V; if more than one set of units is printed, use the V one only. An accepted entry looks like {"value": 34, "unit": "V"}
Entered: {"value": -1.023, "unit": "V"}
